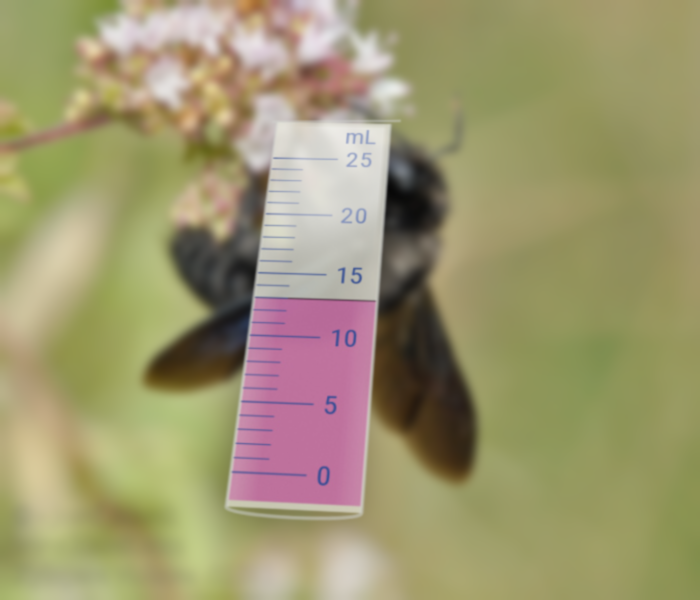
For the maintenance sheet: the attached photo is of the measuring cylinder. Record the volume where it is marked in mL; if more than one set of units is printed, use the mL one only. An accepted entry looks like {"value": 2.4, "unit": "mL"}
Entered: {"value": 13, "unit": "mL"}
